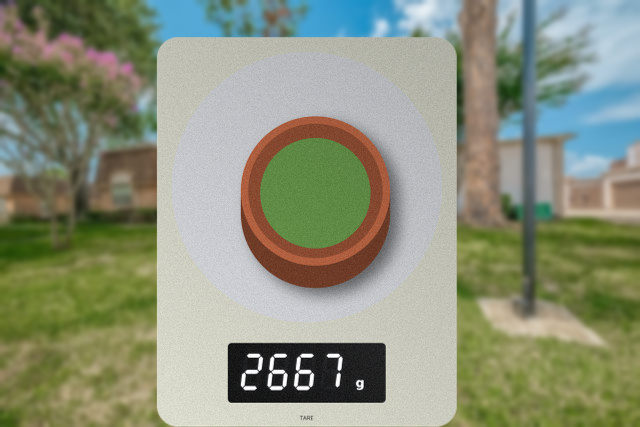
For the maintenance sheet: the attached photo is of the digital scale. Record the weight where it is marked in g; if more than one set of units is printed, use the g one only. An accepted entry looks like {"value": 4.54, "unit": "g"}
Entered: {"value": 2667, "unit": "g"}
